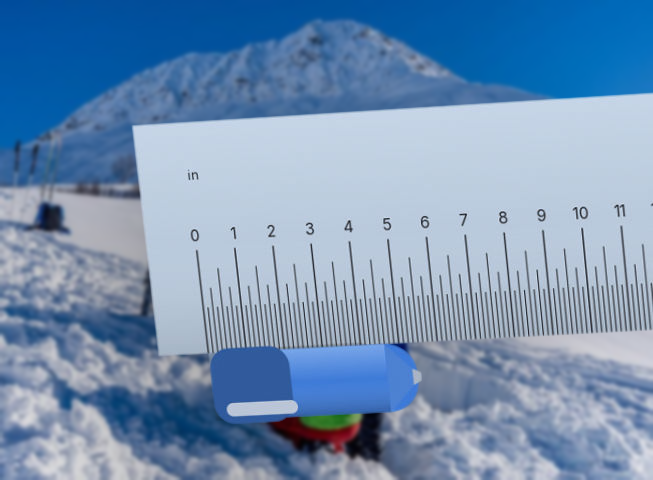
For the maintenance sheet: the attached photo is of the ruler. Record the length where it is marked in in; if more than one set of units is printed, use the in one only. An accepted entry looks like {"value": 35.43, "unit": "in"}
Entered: {"value": 5.5, "unit": "in"}
